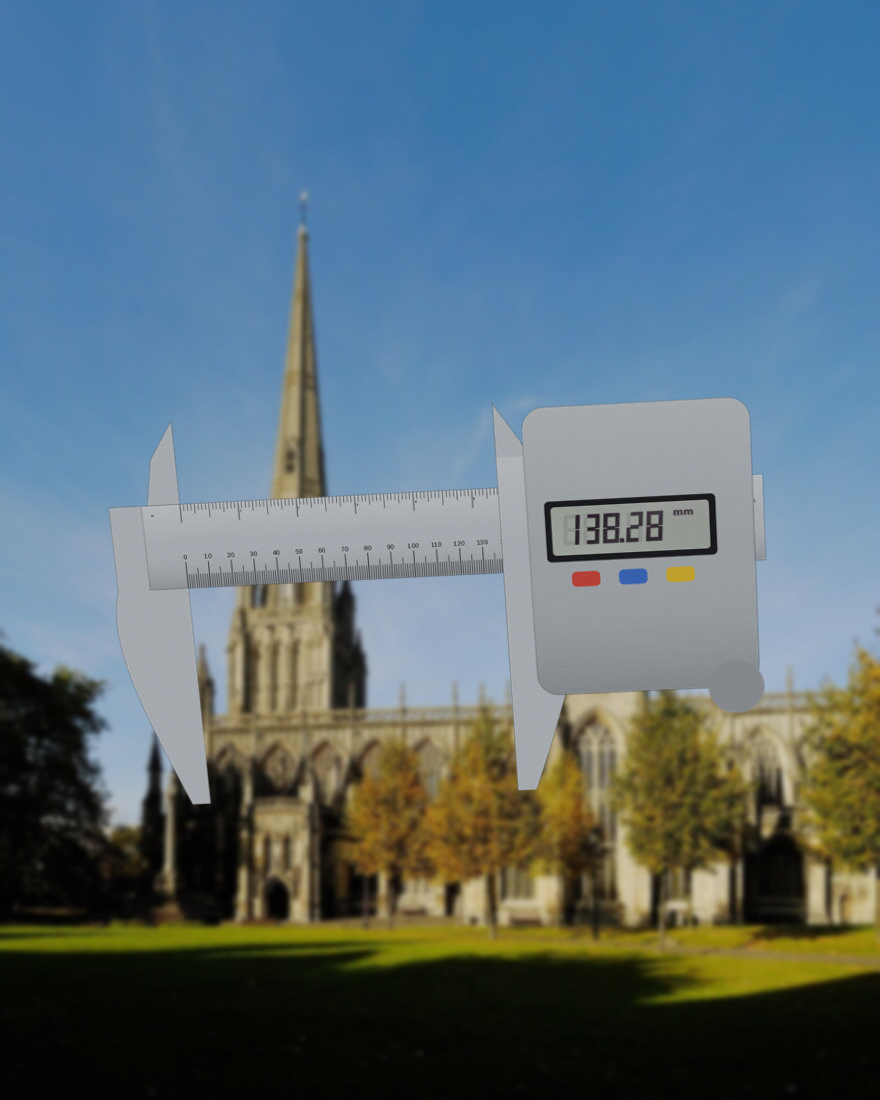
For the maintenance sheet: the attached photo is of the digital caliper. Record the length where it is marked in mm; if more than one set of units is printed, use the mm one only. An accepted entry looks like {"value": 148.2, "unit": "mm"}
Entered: {"value": 138.28, "unit": "mm"}
